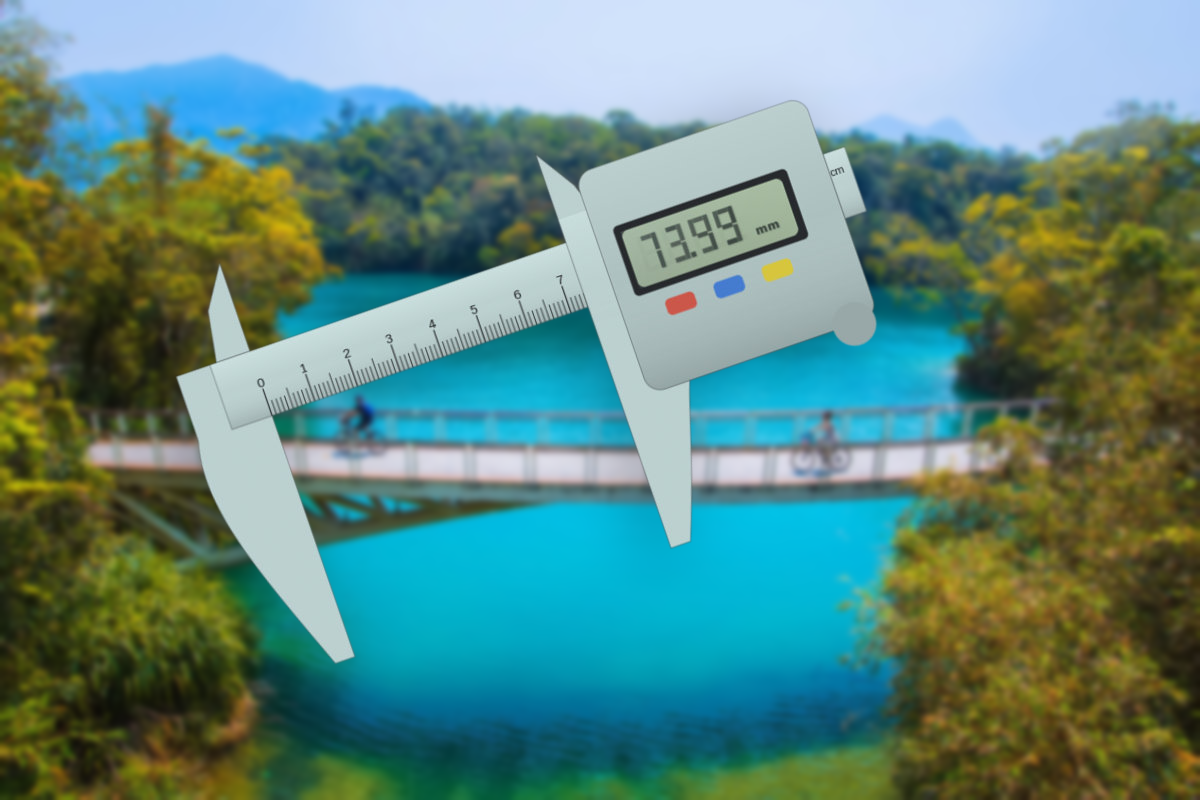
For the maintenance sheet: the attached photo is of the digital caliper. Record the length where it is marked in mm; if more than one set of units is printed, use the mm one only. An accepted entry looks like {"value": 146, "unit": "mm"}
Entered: {"value": 73.99, "unit": "mm"}
